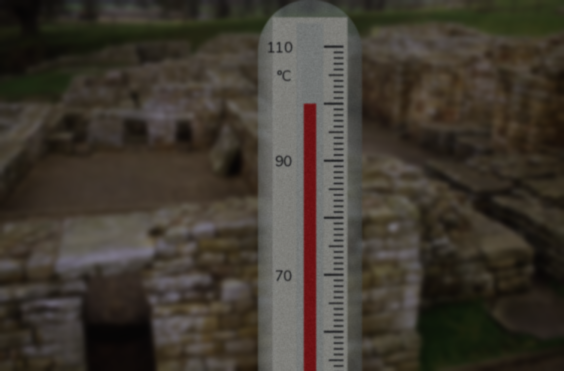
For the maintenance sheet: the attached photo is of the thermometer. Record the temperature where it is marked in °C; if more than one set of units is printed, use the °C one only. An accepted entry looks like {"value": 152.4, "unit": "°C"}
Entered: {"value": 100, "unit": "°C"}
